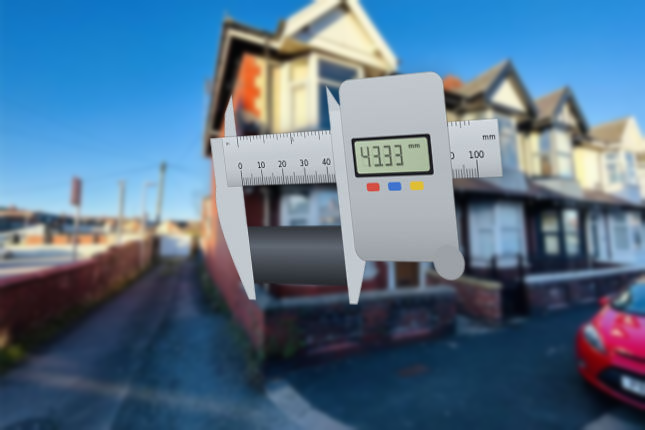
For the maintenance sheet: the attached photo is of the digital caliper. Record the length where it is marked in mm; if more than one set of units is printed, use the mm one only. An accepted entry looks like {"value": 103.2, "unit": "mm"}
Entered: {"value": 43.33, "unit": "mm"}
